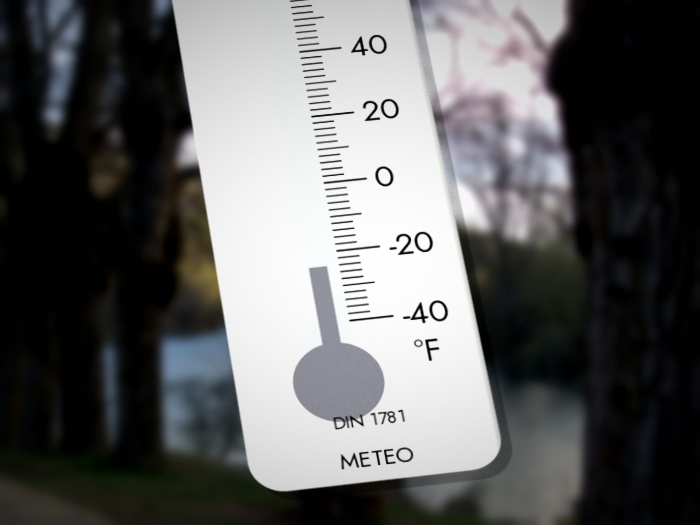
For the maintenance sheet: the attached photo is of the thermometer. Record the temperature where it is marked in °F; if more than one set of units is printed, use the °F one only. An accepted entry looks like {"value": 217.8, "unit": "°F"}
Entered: {"value": -24, "unit": "°F"}
